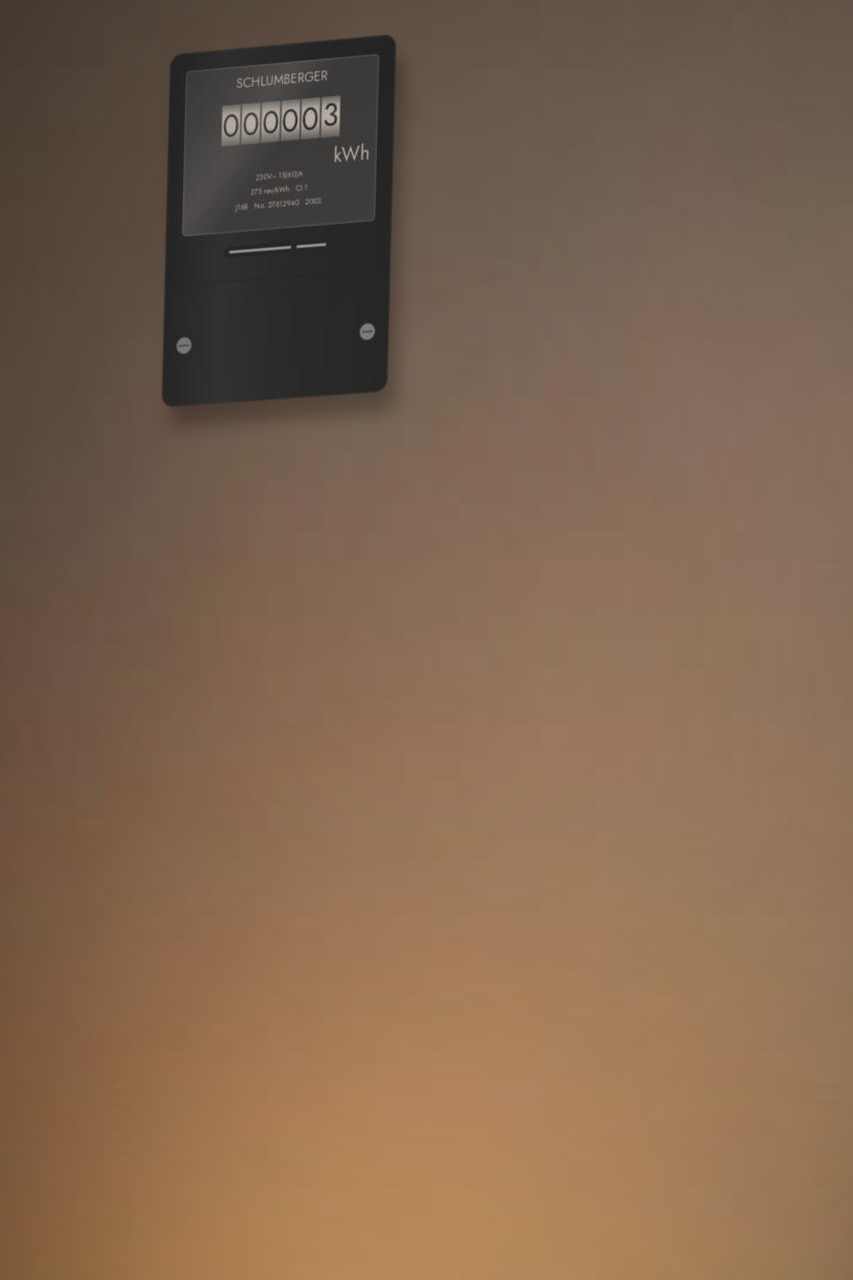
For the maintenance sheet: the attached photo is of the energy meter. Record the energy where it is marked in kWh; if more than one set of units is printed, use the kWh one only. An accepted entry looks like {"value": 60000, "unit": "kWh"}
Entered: {"value": 3, "unit": "kWh"}
